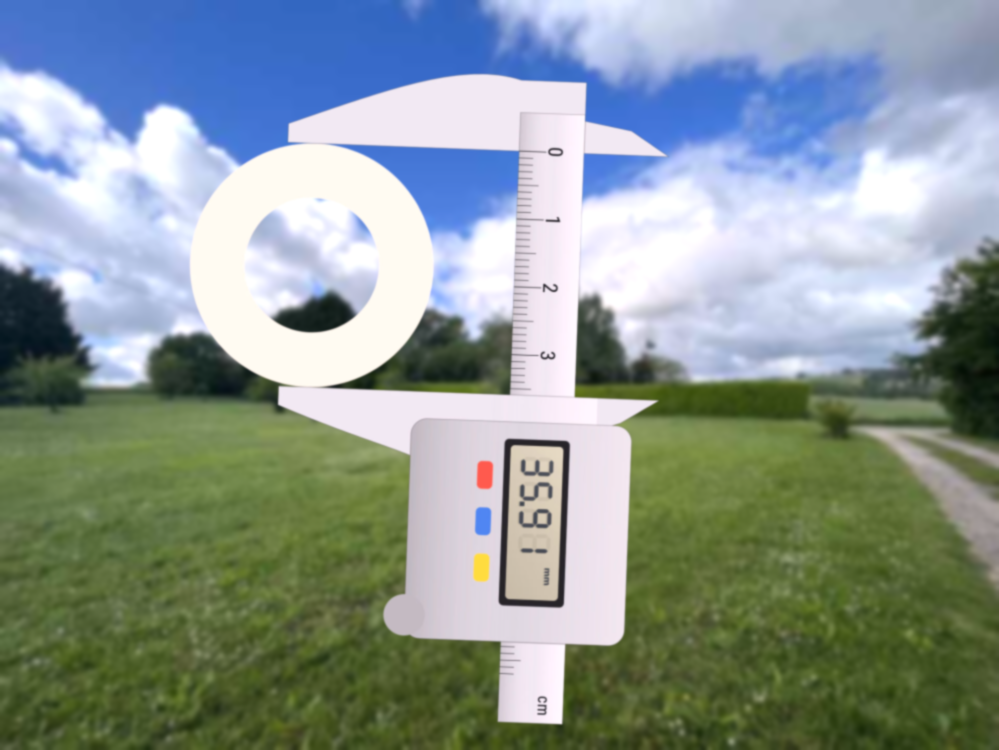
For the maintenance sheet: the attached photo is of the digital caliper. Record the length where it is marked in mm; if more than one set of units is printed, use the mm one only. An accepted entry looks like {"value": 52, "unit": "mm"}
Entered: {"value": 35.91, "unit": "mm"}
